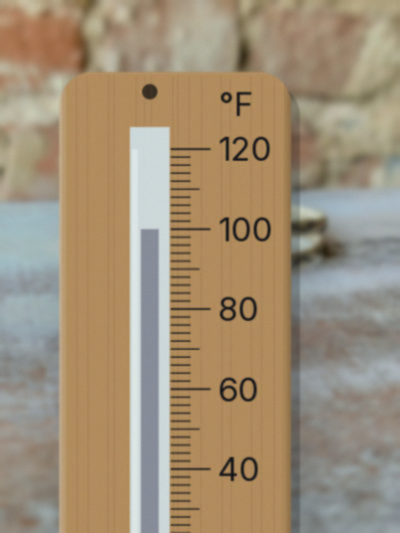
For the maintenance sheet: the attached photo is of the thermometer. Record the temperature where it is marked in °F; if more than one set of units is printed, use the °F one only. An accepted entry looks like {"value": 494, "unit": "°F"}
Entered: {"value": 100, "unit": "°F"}
